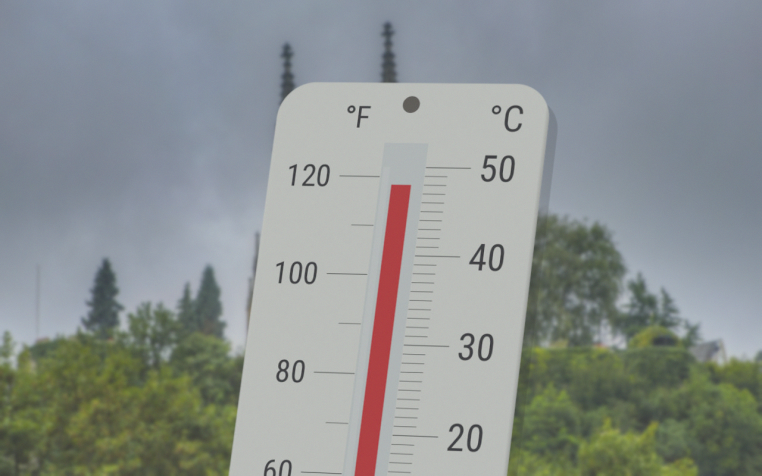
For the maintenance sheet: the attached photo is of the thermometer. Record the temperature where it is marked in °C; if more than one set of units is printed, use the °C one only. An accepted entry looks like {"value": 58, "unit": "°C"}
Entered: {"value": 48, "unit": "°C"}
